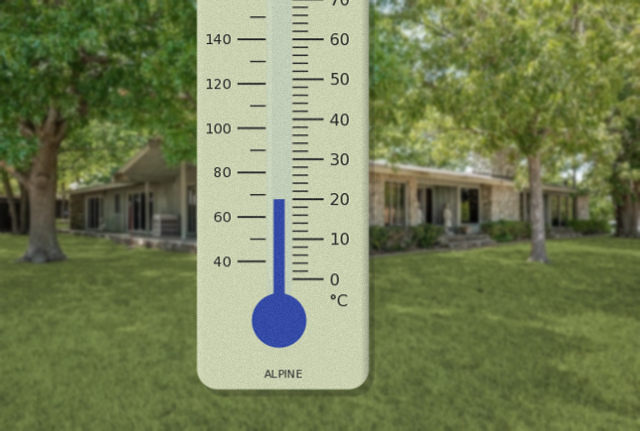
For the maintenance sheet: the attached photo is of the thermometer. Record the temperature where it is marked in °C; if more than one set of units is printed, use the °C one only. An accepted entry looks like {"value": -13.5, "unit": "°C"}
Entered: {"value": 20, "unit": "°C"}
